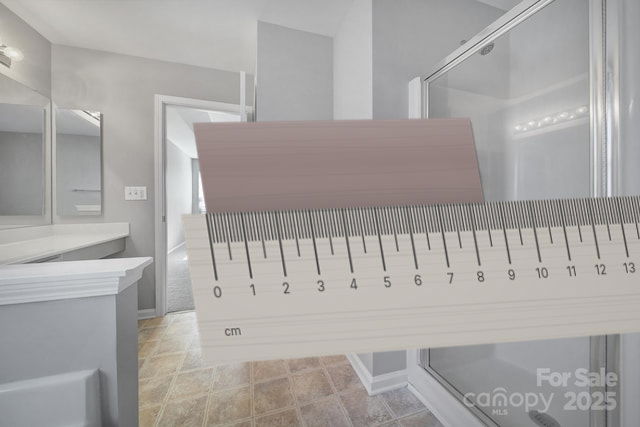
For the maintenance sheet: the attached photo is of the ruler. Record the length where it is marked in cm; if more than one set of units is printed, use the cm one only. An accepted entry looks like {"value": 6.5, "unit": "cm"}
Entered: {"value": 8.5, "unit": "cm"}
